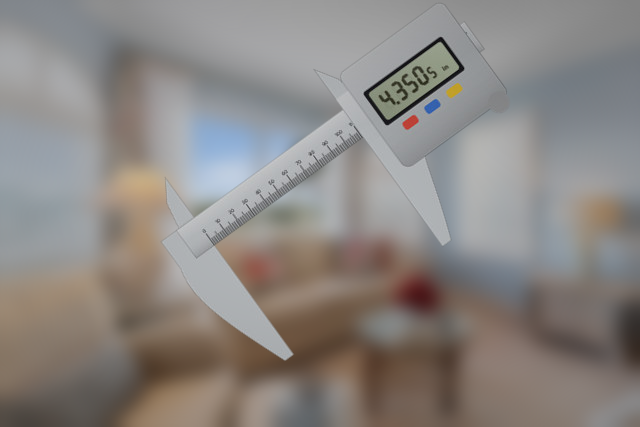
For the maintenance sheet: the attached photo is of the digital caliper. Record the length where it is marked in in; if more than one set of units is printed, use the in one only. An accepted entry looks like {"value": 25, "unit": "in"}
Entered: {"value": 4.3505, "unit": "in"}
